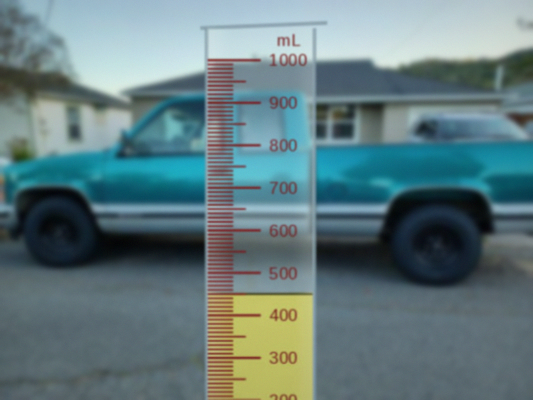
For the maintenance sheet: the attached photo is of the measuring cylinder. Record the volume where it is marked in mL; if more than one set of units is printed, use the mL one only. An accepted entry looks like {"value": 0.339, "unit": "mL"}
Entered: {"value": 450, "unit": "mL"}
